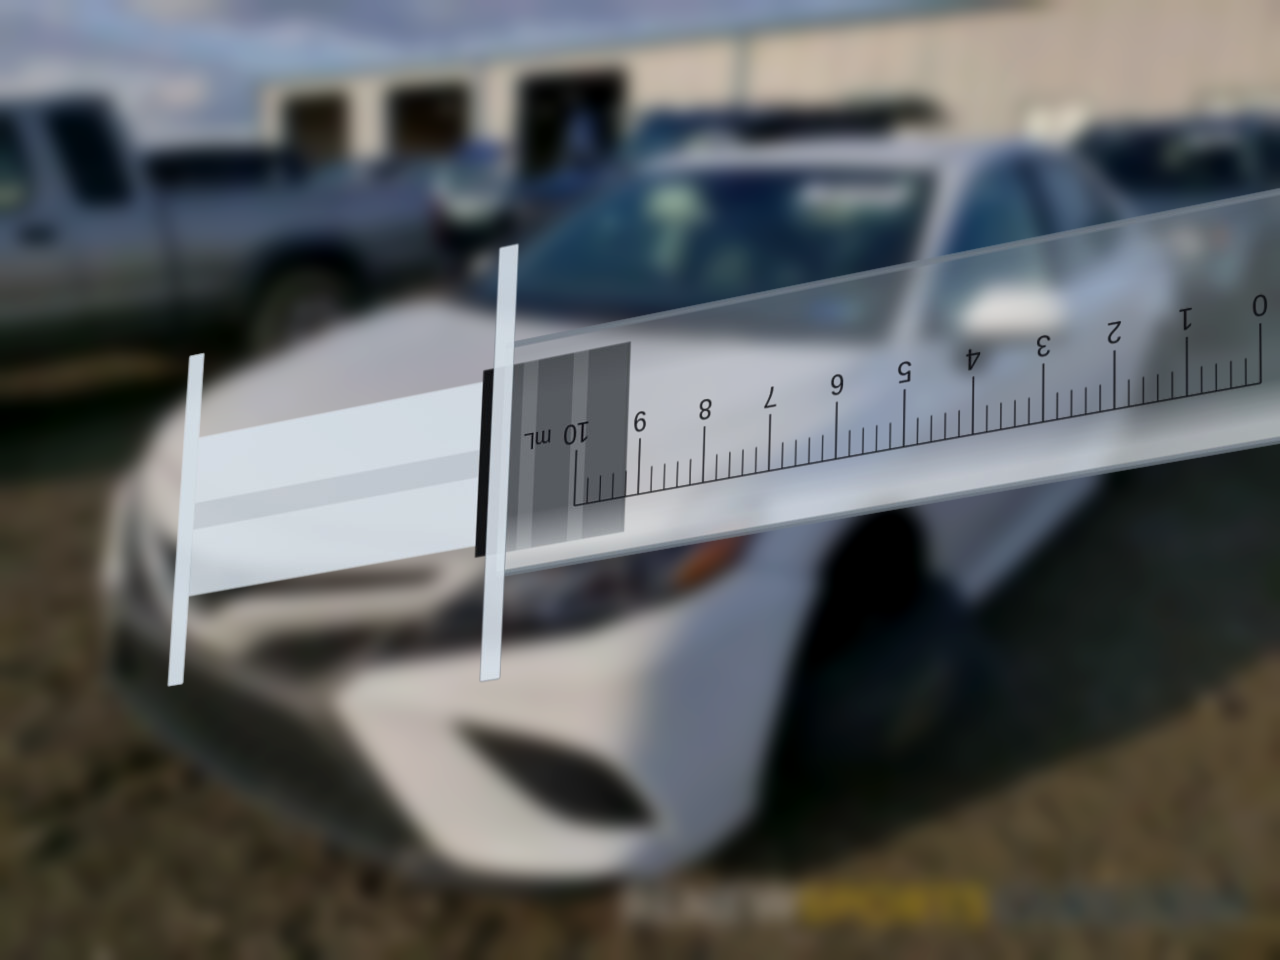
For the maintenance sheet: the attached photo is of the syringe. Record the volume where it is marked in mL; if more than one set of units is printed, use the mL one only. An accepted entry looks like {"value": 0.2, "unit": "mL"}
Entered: {"value": 9.2, "unit": "mL"}
